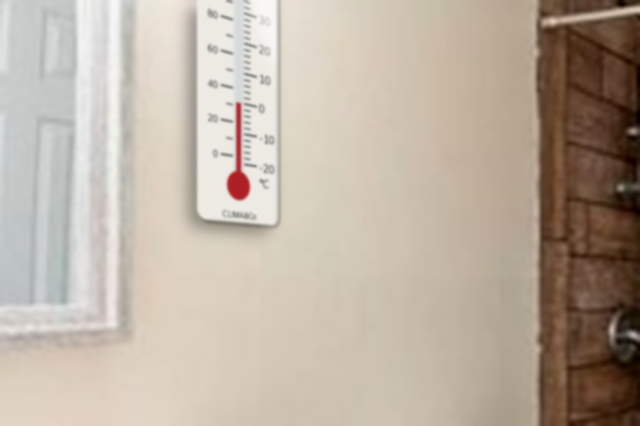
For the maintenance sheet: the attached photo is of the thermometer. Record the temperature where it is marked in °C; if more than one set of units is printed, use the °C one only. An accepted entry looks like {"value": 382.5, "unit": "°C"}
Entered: {"value": 0, "unit": "°C"}
